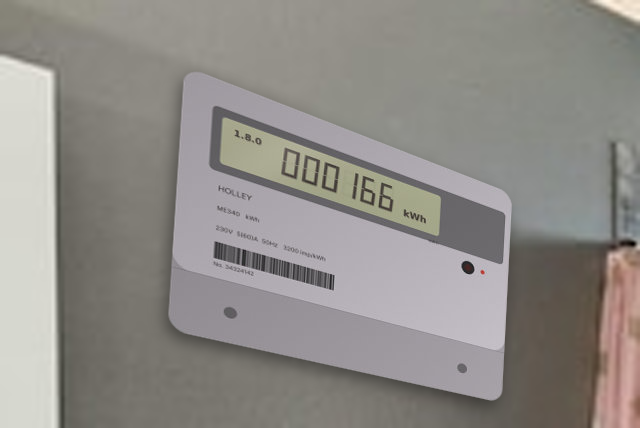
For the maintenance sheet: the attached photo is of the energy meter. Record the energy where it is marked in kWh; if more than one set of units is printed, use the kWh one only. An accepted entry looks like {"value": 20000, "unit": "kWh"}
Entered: {"value": 166, "unit": "kWh"}
